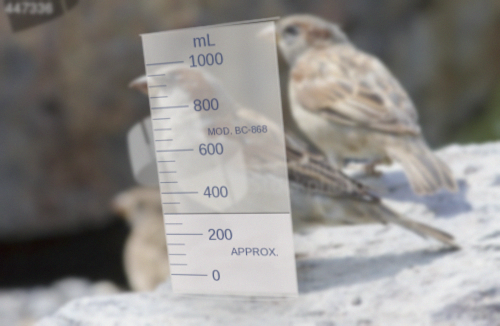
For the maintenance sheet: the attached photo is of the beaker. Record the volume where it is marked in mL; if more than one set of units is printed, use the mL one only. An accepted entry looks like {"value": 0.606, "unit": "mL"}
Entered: {"value": 300, "unit": "mL"}
